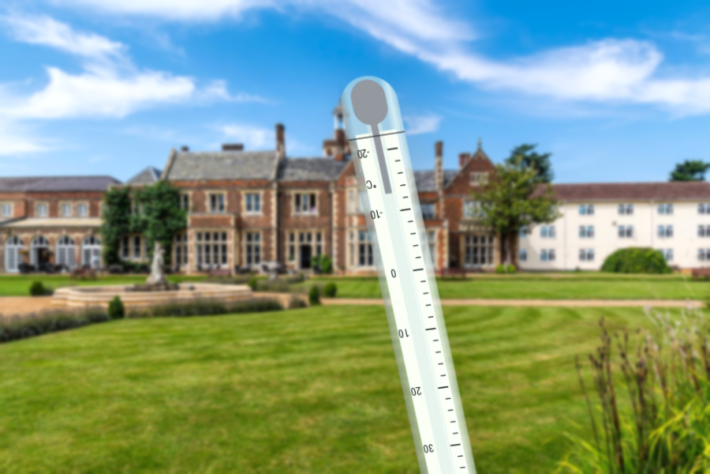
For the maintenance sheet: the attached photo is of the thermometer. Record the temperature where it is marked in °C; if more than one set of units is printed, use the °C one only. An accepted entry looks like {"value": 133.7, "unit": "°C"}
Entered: {"value": -13, "unit": "°C"}
